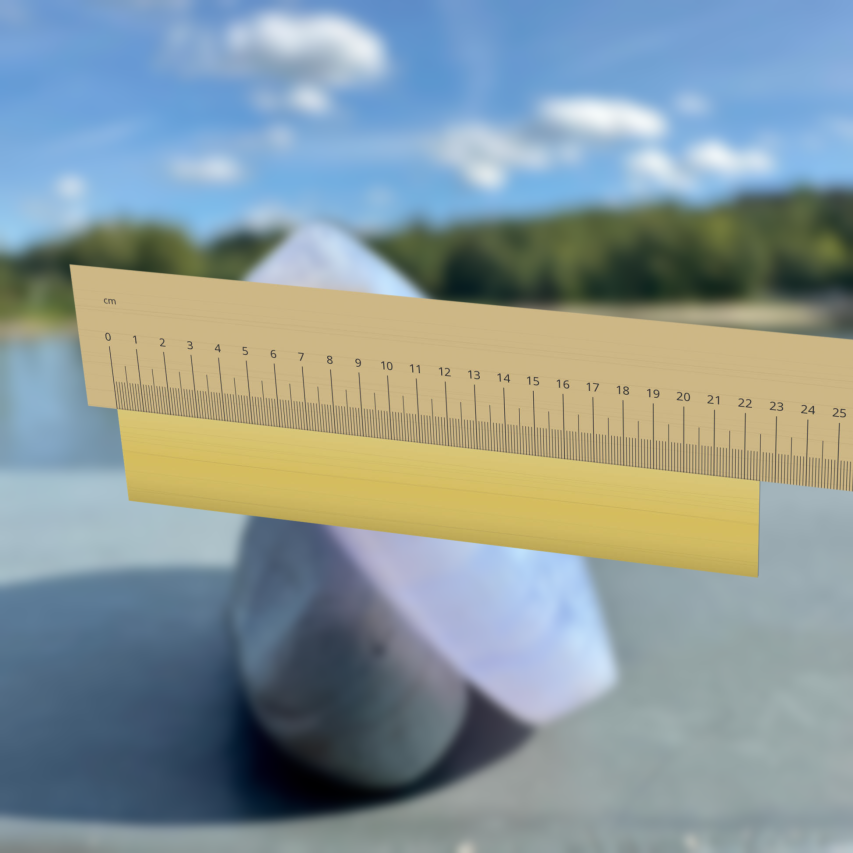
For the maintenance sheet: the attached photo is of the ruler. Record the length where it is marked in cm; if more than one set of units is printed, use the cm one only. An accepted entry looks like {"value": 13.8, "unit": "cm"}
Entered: {"value": 22.5, "unit": "cm"}
